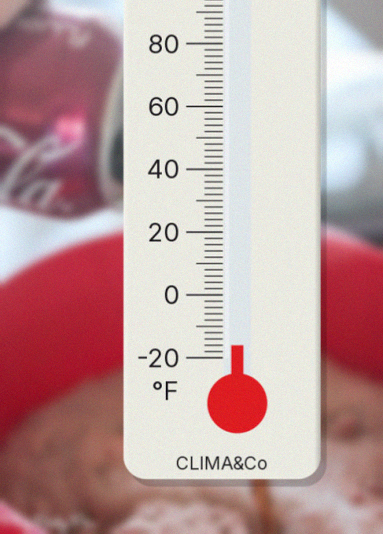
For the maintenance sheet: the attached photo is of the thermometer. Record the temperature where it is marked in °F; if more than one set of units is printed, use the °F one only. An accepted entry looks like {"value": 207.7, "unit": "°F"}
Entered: {"value": -16, "unit": "°F"}
